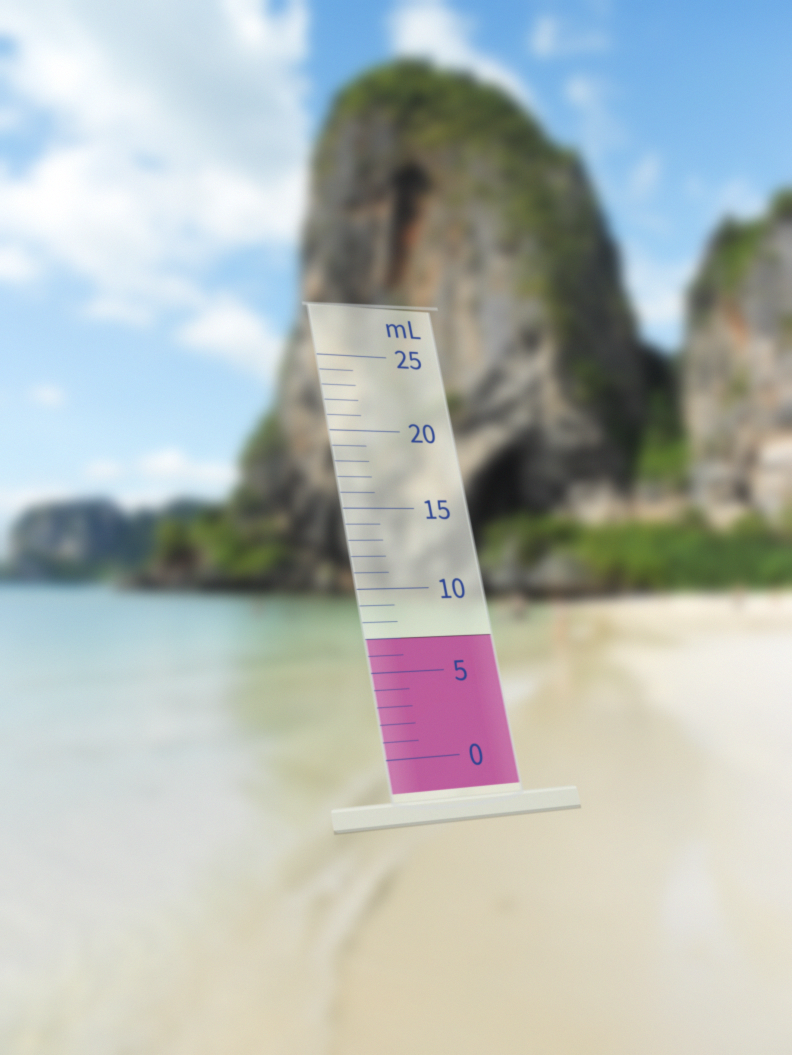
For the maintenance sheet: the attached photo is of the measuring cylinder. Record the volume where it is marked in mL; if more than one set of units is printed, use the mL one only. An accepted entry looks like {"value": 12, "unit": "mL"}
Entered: {"value": 7, "unit": "mL"}
